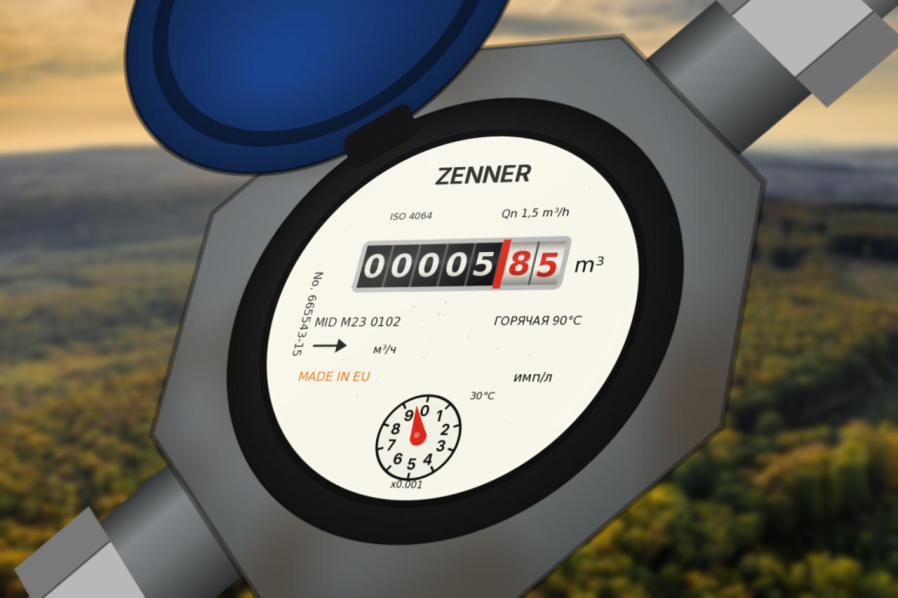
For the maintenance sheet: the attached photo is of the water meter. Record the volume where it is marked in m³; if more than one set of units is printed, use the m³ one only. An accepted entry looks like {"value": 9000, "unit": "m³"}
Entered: {"value": 5.849, "unit": "m³"}
